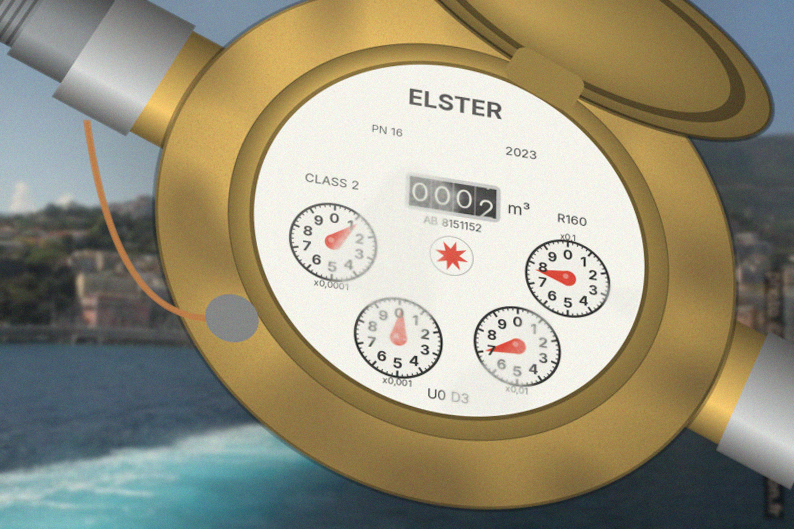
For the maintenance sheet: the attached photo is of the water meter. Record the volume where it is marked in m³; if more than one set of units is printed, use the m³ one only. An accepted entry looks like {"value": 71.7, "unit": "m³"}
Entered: {"value": 1.7701, "unit": "m³"}
